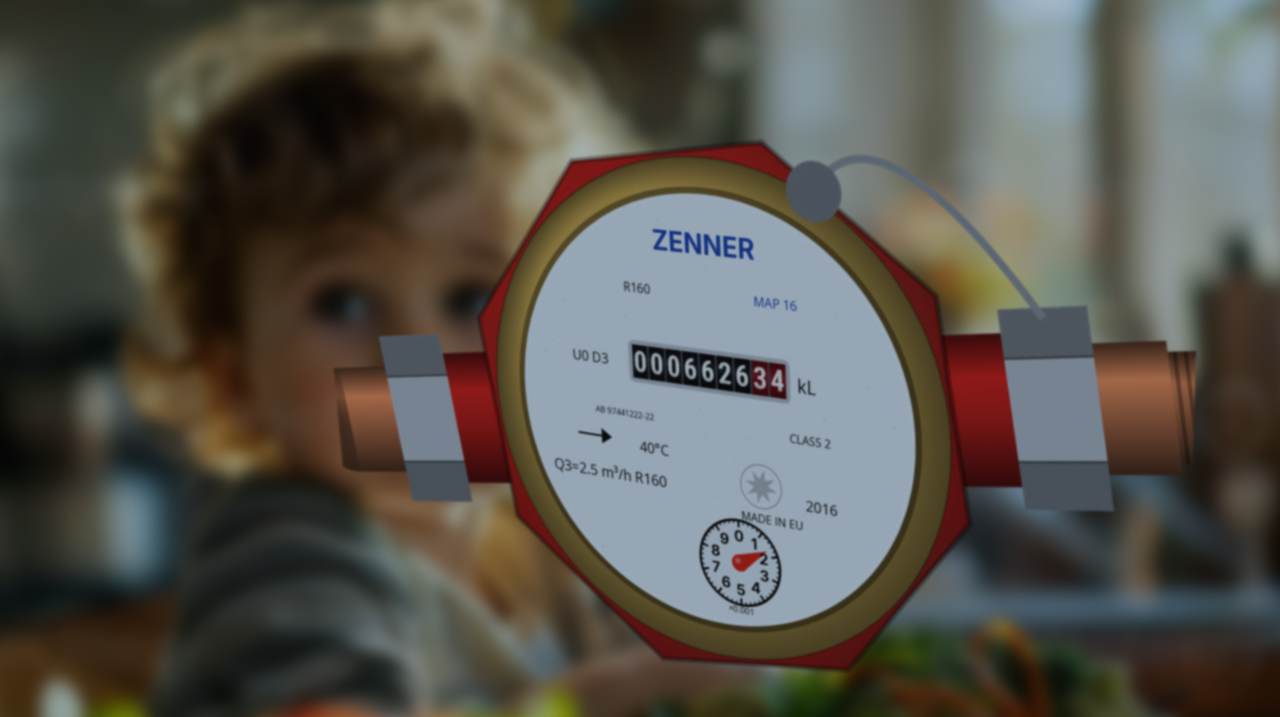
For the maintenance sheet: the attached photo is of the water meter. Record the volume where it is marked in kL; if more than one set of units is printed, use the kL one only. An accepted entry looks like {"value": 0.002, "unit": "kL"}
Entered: {"value": 6626.341, "unit": "kL"}
